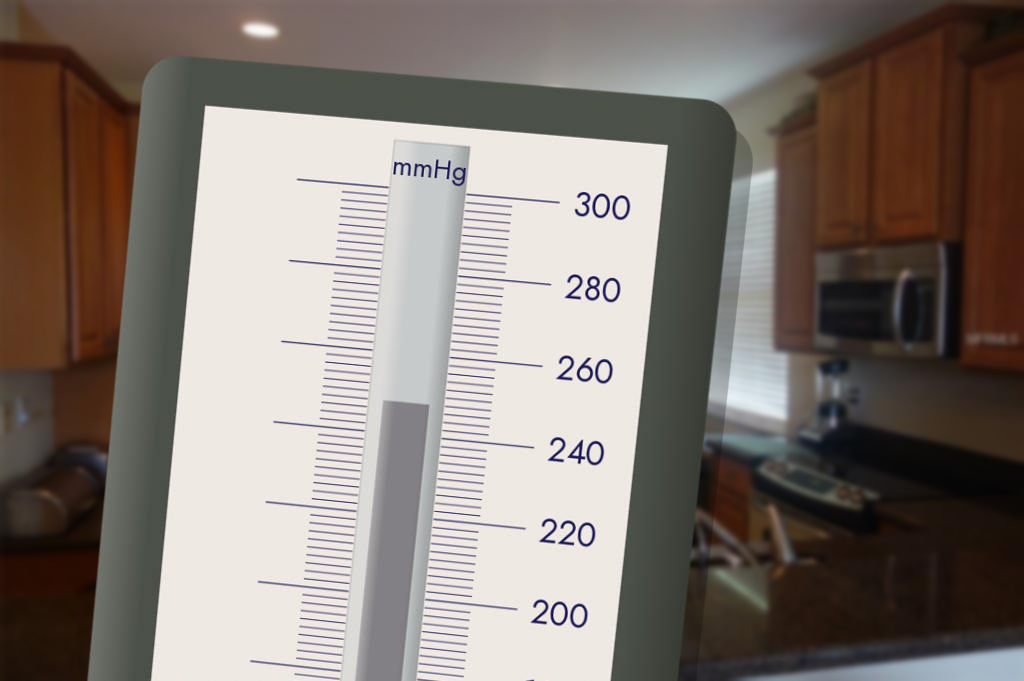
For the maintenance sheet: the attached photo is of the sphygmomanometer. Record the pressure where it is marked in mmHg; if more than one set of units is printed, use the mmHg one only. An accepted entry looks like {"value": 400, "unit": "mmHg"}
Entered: {"value": 248, "unit": "mmHg"}
